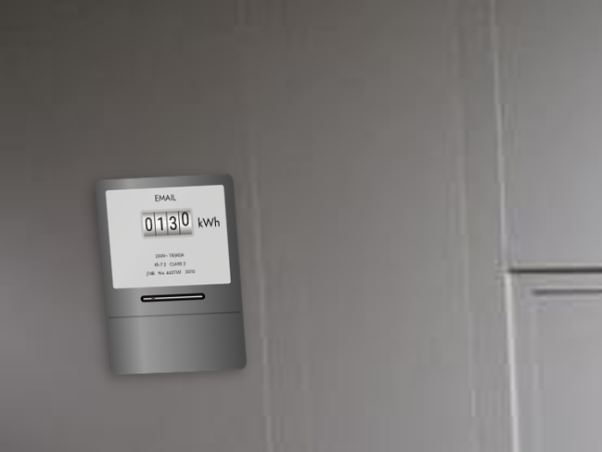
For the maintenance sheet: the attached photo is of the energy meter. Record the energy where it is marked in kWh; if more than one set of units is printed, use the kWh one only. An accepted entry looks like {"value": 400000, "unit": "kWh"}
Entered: {"value": 130, "unit": "kWh"}
